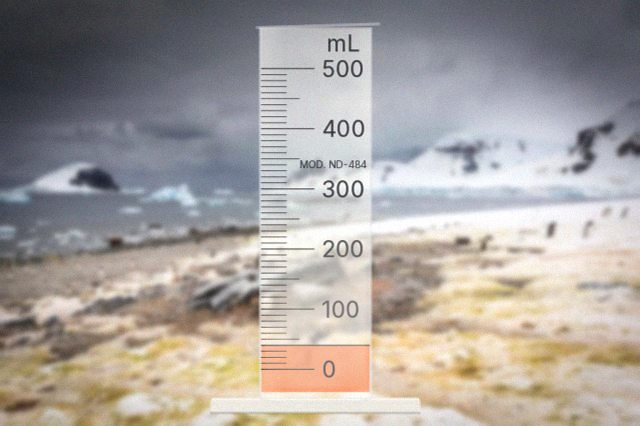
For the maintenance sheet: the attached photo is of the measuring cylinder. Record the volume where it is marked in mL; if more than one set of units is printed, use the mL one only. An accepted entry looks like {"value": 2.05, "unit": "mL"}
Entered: {"value": 40, "unit": "mL"}
